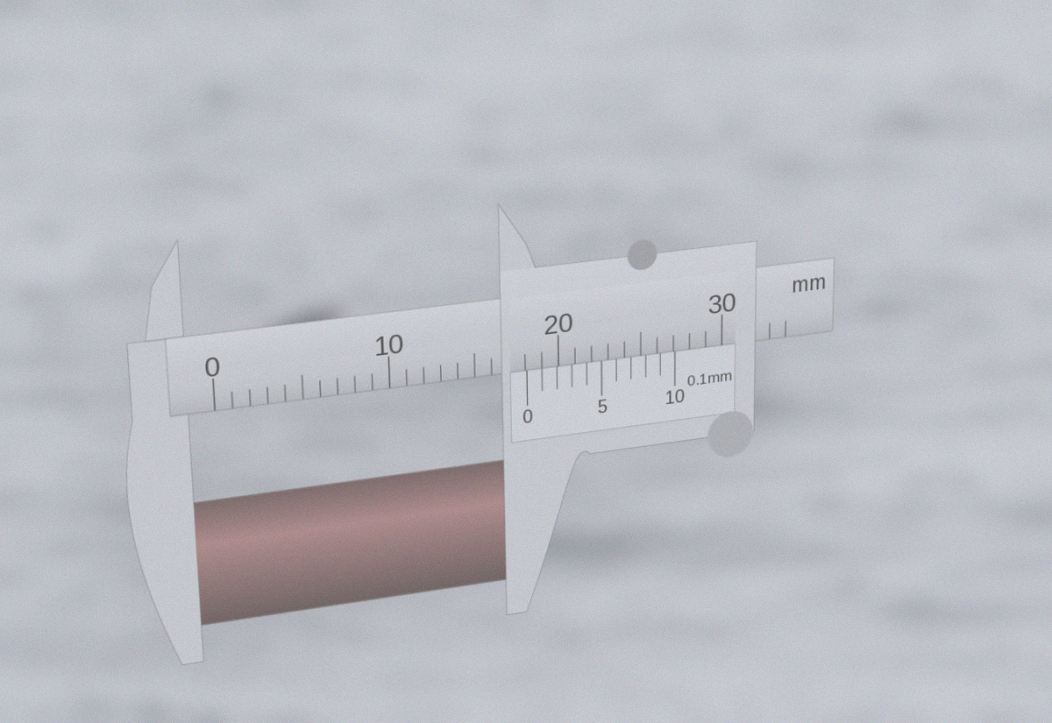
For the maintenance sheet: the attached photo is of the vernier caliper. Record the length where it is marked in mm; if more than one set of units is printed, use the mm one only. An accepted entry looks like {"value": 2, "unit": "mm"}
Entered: {"value": 18.1, "unit": "mm"}
